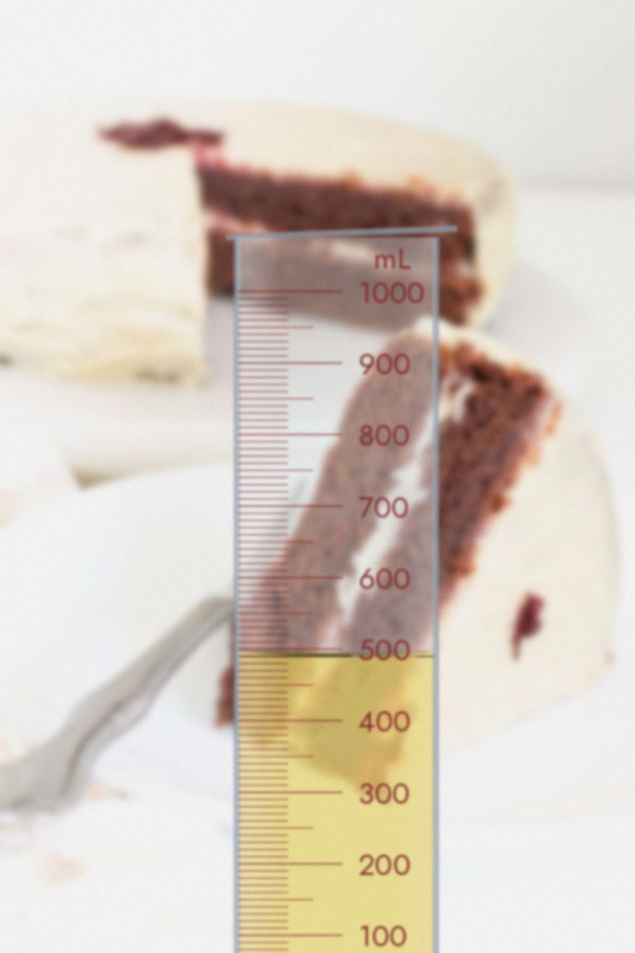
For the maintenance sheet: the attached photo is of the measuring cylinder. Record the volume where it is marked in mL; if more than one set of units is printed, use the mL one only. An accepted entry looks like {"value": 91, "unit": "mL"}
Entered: {"value": 490, "unit": "mL"}
